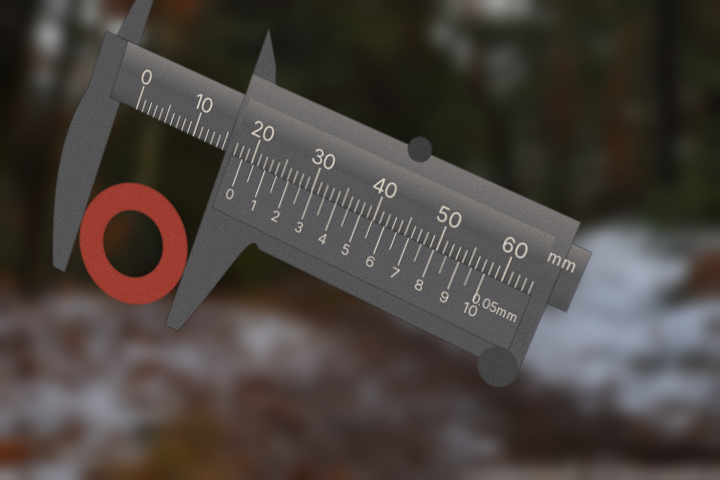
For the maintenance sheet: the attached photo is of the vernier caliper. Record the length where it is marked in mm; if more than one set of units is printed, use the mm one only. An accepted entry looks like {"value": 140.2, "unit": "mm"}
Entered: {"value": 18.4, "unit": "mm"}
